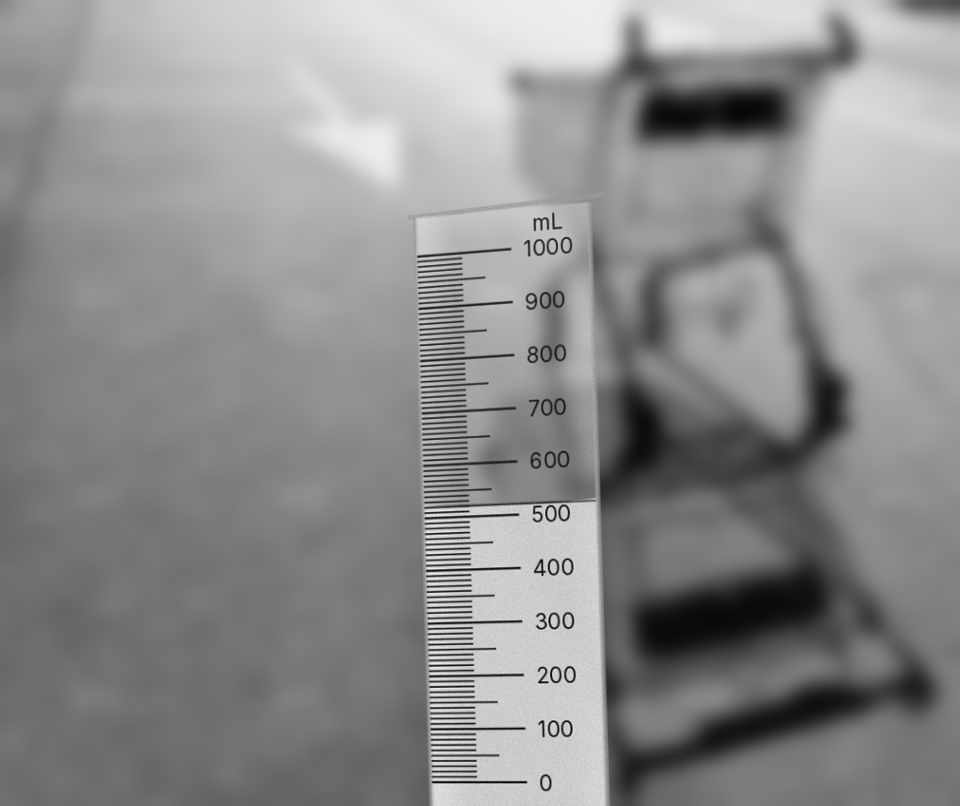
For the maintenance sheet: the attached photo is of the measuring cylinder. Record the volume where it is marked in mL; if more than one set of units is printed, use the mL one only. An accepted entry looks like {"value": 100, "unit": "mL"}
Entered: {"value": 520, "unit": "mL"}
